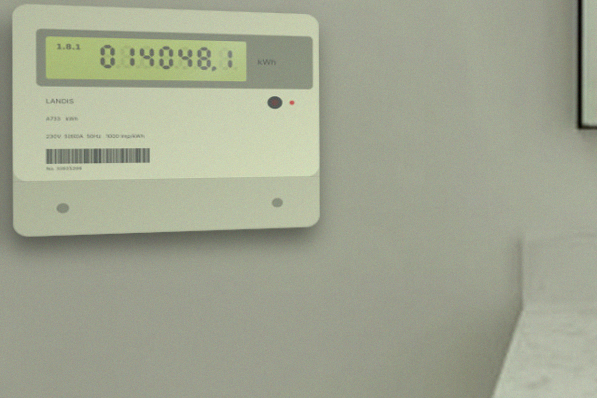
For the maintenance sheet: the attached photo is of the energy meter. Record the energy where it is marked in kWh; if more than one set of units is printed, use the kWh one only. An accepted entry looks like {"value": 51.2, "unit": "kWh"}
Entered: {"value": 14048.1, "unit": "kWh"}
